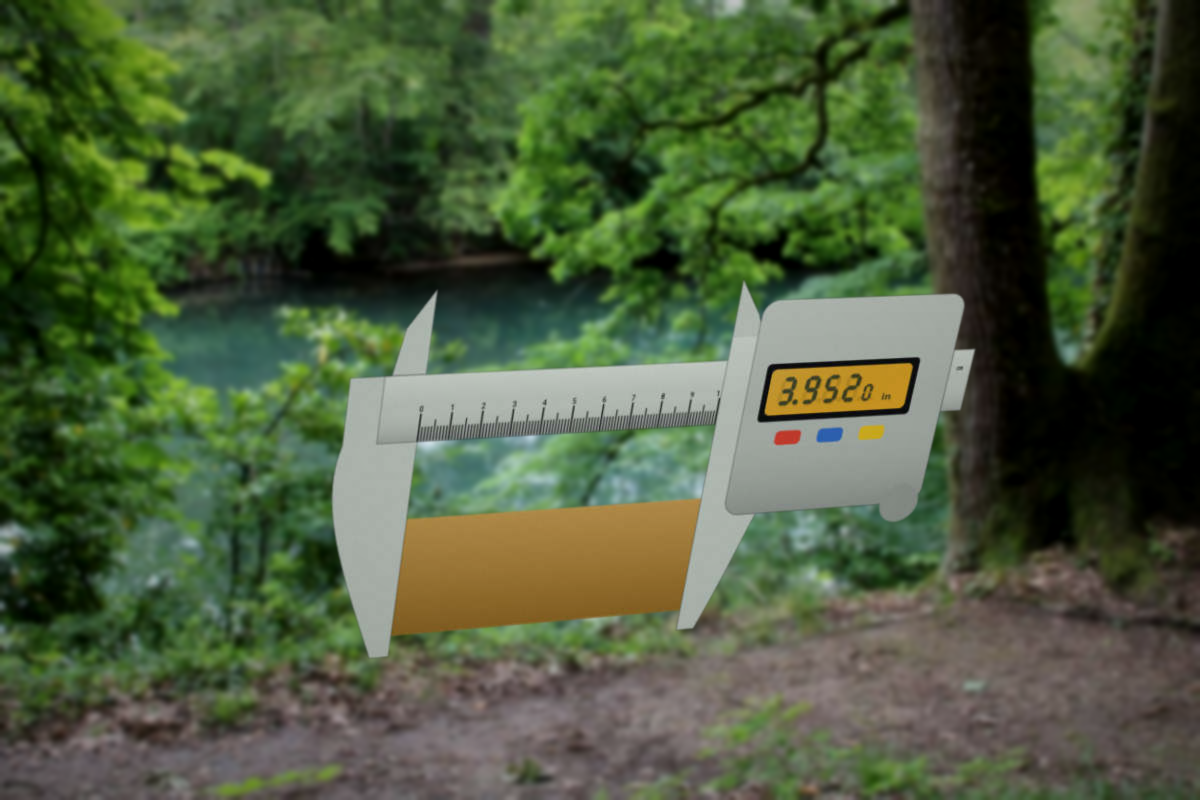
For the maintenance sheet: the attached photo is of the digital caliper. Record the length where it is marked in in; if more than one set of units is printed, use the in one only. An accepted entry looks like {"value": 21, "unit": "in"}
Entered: {"value": 3.9520, "unit": "in"}
